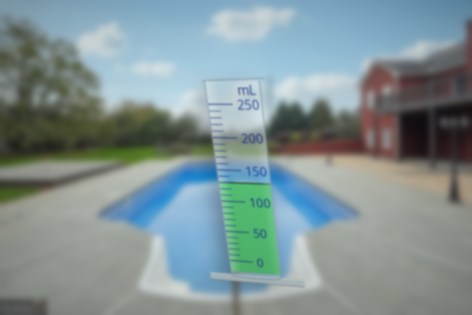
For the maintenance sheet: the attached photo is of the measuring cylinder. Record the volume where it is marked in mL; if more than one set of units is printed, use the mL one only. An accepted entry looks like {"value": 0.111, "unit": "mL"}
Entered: {"value": 130, "unit": "mL"}
